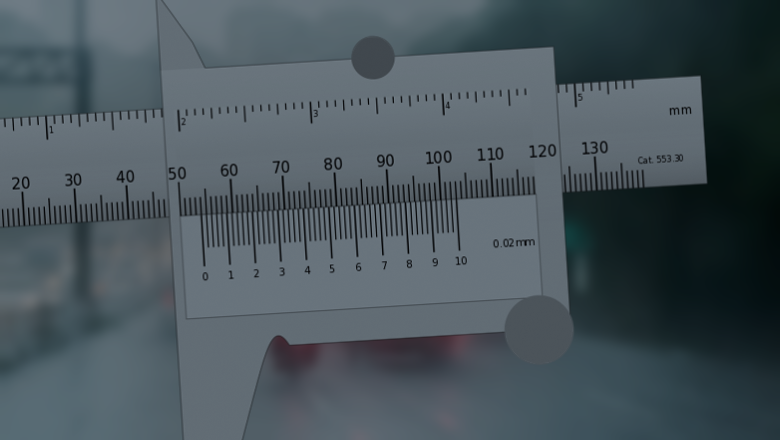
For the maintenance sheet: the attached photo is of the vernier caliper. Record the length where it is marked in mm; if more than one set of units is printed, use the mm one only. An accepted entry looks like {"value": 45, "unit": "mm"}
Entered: {"value": 54.0, "unit": "mm"}
